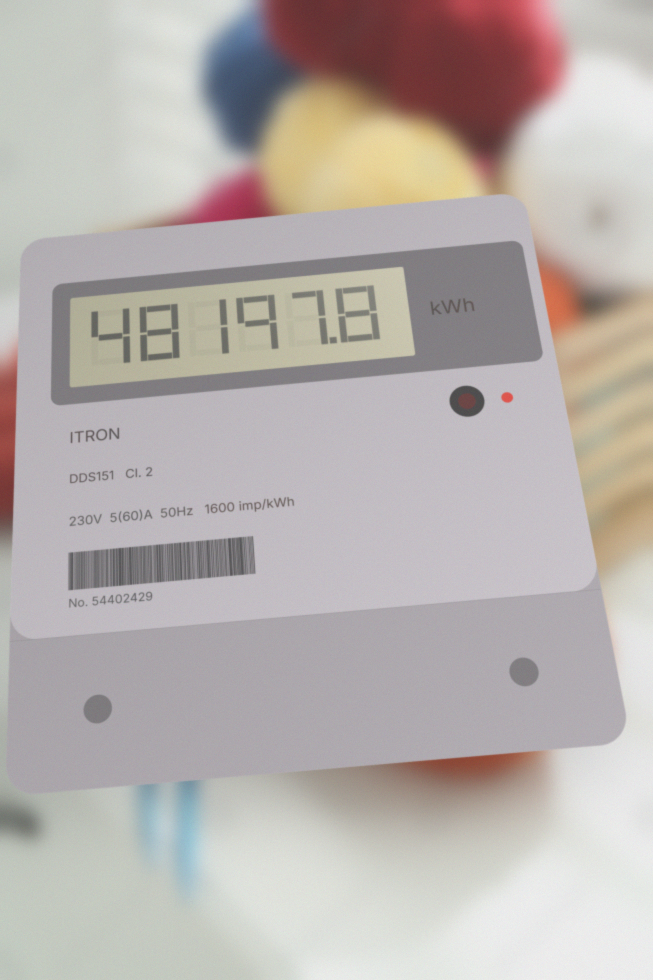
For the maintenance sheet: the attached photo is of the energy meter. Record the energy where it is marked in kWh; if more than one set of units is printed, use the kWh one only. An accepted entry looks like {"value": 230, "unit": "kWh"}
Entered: {"value": 48197.8, "unit": "kWh"}
